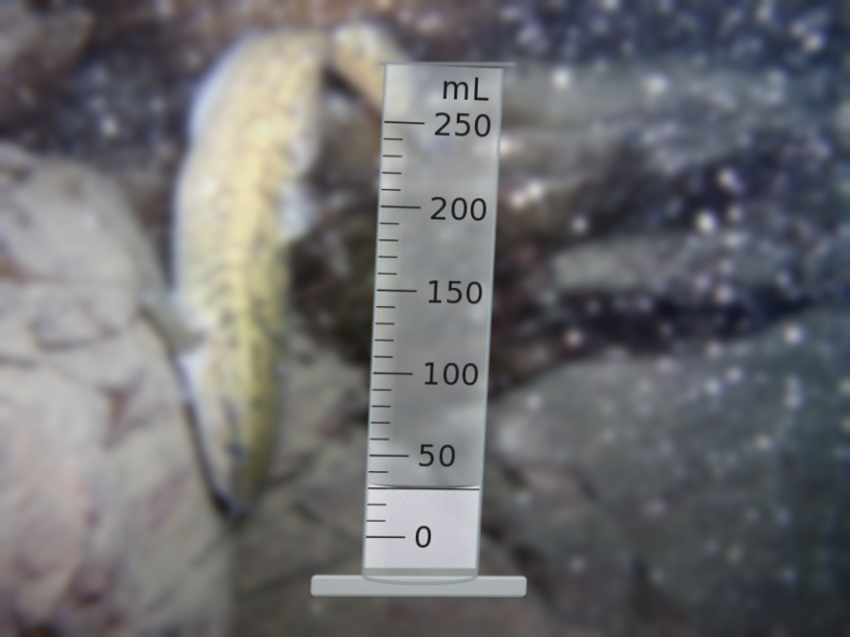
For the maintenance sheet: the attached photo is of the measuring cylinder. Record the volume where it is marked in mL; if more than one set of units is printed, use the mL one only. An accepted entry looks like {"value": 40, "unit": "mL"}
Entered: {"value": 30, "unit": "mL"}
